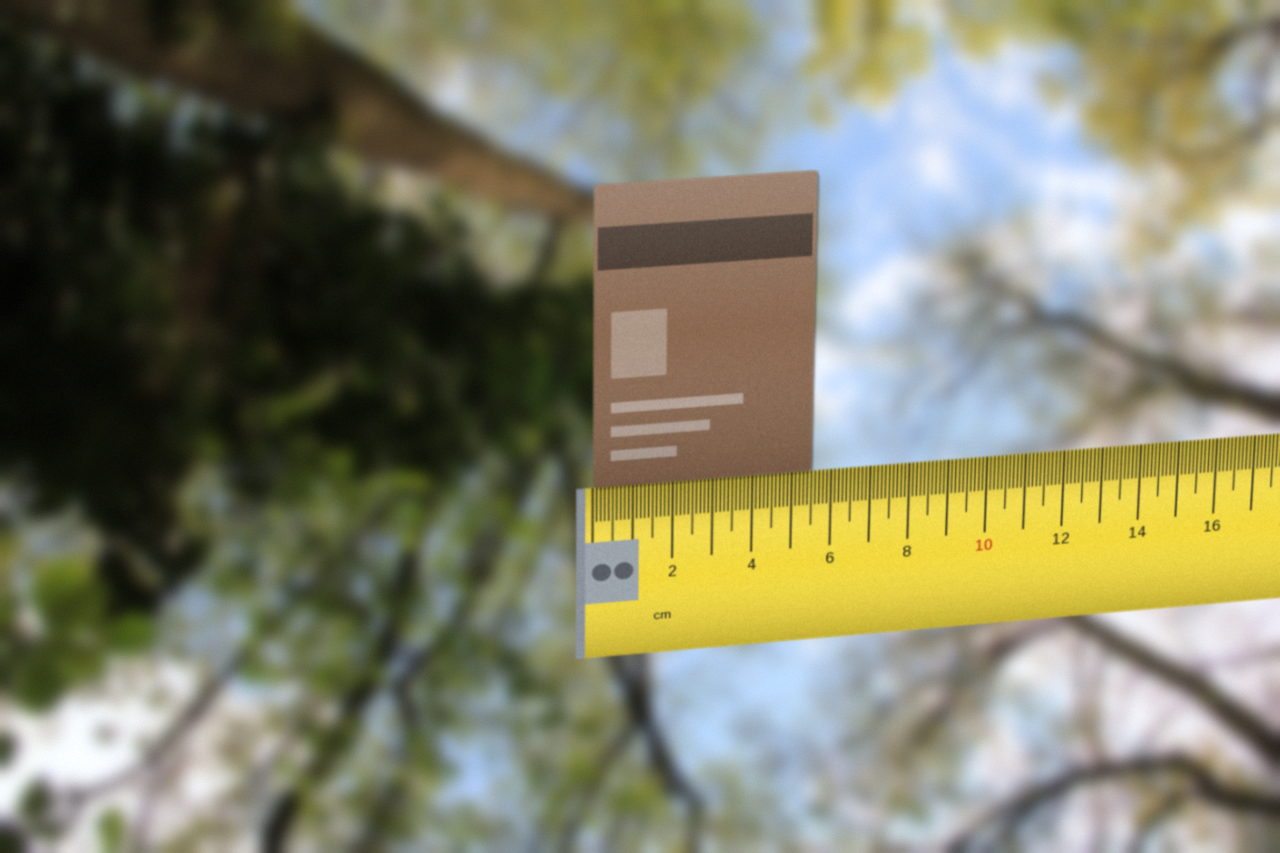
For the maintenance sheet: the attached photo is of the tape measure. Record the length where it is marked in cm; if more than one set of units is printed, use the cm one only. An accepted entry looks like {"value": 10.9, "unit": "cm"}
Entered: {"value": 5.5, "unit": "cm"}
